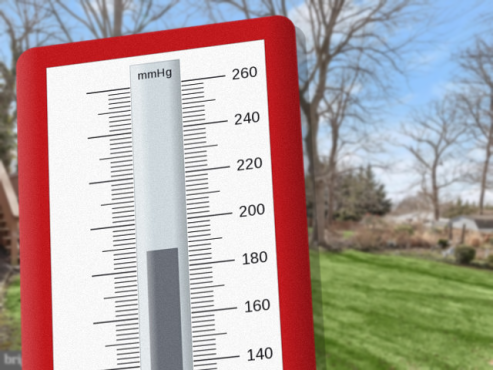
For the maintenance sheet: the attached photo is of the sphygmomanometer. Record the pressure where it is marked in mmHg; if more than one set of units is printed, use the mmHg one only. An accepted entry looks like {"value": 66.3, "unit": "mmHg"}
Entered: {"value": 188, "unit": "mmHg"}
